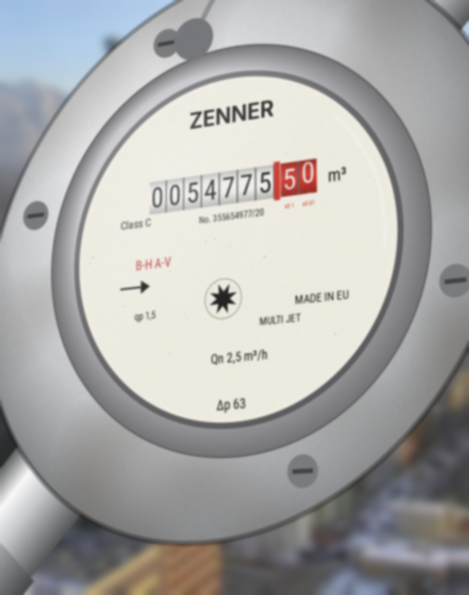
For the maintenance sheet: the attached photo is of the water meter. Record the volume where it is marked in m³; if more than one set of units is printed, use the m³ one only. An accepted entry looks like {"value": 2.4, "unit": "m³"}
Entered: {"value": 54775.50, "unit": "m³"}
